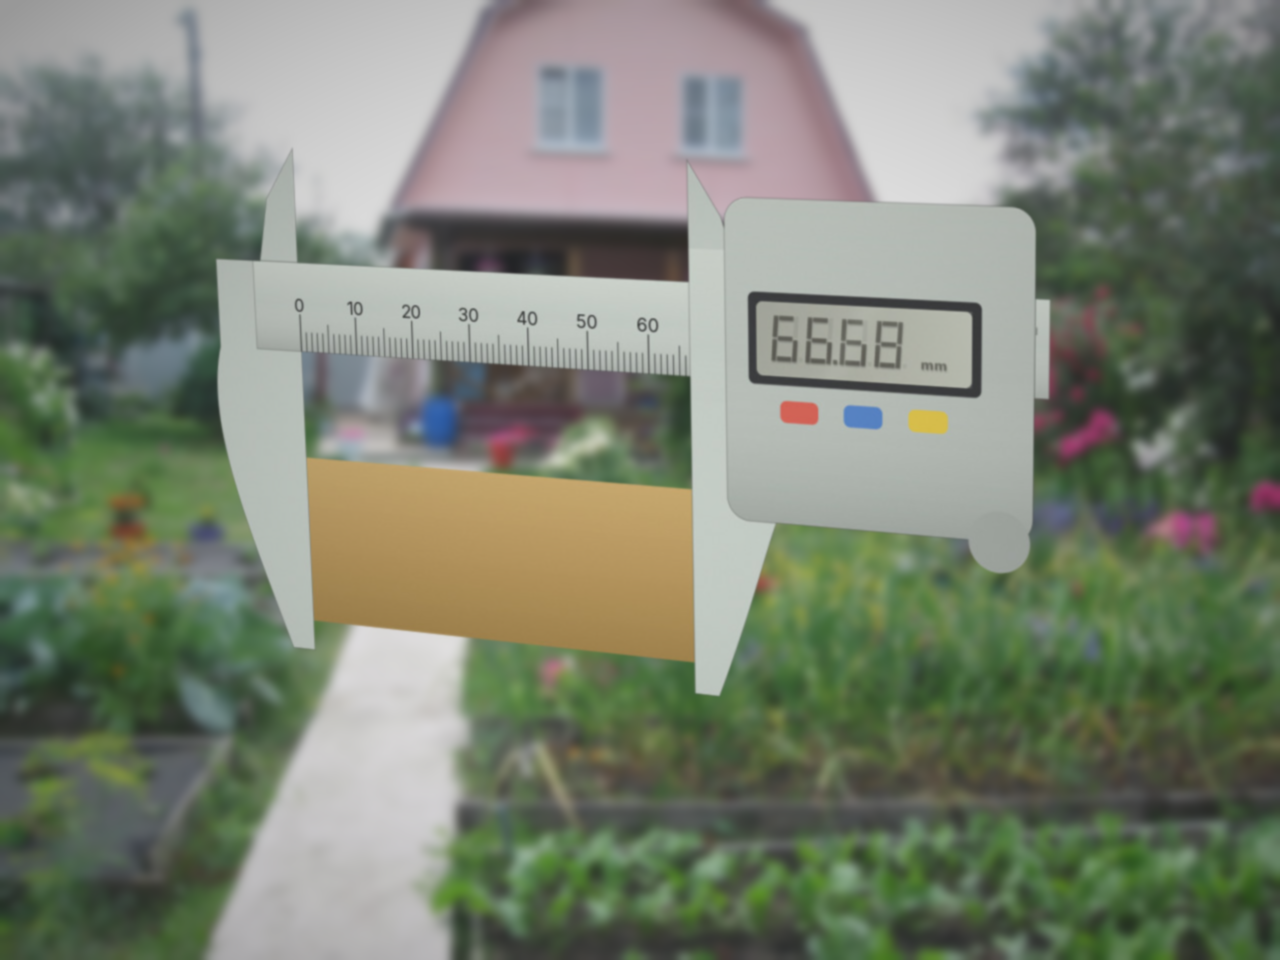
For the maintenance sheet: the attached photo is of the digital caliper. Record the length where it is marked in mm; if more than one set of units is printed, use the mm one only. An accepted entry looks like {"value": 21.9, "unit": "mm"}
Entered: {"value": 66.68, "unit": "mm"}
